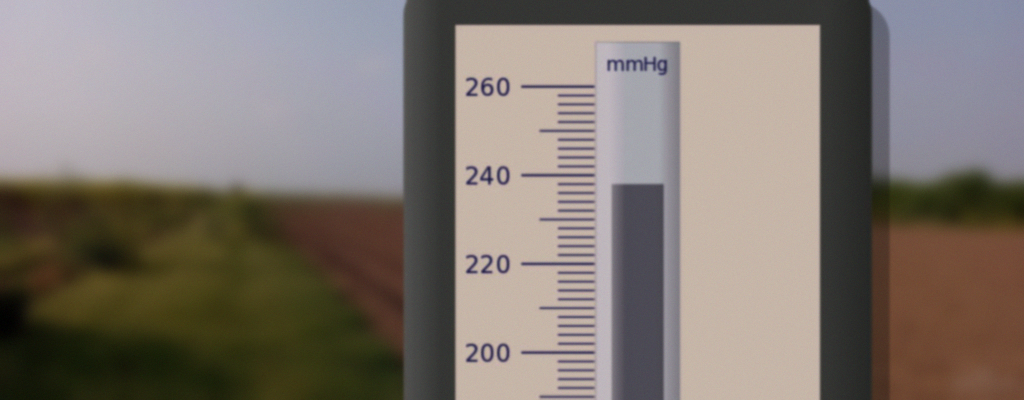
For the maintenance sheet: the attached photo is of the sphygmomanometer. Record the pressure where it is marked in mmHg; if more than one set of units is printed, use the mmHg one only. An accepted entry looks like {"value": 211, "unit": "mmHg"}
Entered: {"value": 238, "unit": "mmHg"}
